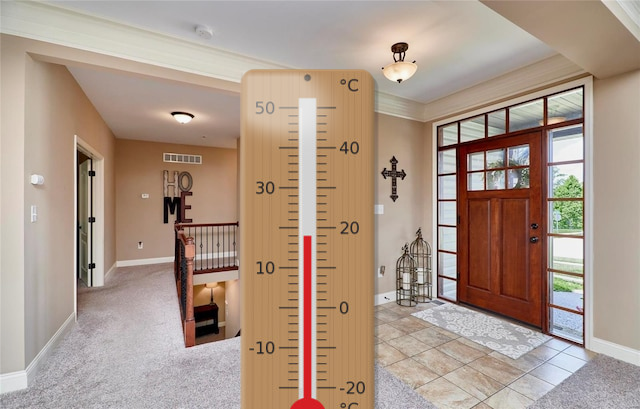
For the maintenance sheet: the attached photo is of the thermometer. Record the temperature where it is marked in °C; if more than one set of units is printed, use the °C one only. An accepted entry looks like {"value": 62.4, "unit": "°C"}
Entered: {"value": 18, "unit": "°C"}
